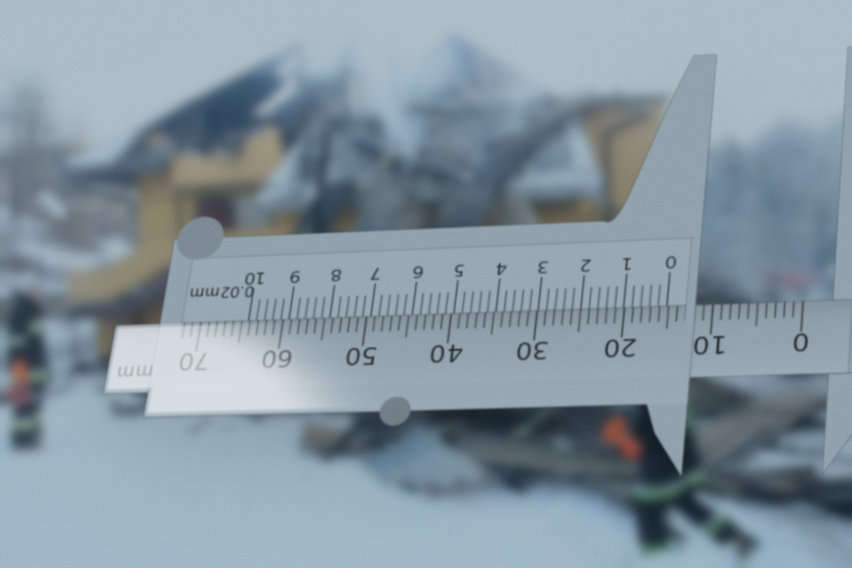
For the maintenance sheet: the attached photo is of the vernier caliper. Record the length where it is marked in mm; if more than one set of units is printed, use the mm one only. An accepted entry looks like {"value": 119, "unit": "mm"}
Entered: {"value": 15.2, "unit": "mm"}
